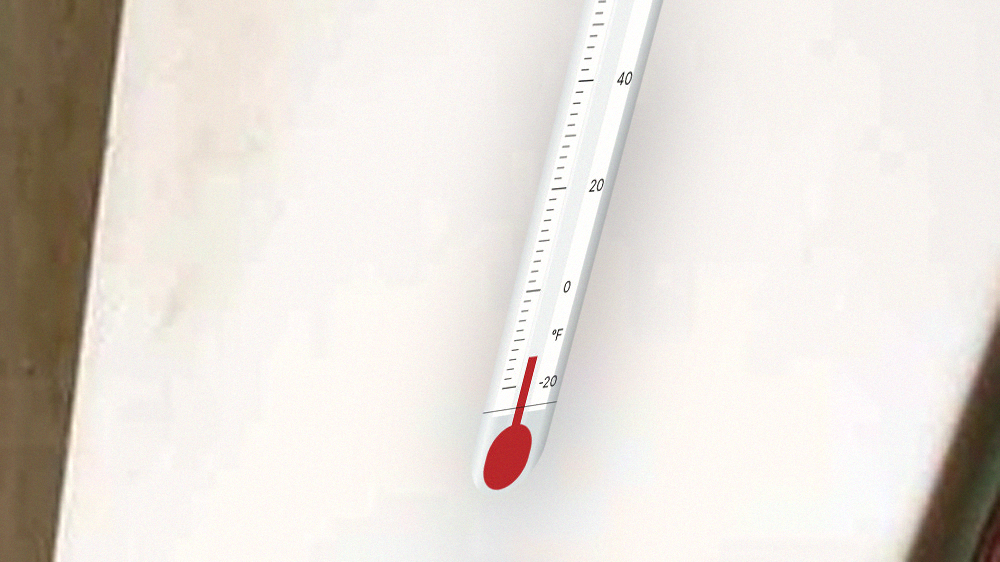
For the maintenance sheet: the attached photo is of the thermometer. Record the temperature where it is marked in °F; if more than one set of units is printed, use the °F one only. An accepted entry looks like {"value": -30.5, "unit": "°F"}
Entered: {"value": -14, "unit": "°F"}
